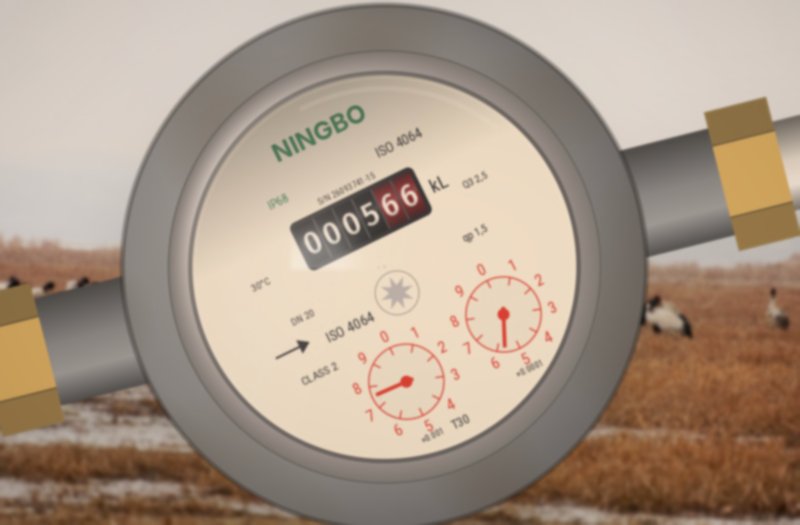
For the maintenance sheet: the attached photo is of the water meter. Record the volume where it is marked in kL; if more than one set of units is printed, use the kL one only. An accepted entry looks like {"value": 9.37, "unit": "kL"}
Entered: {"value": 5.6675, "unit": "kL"}
